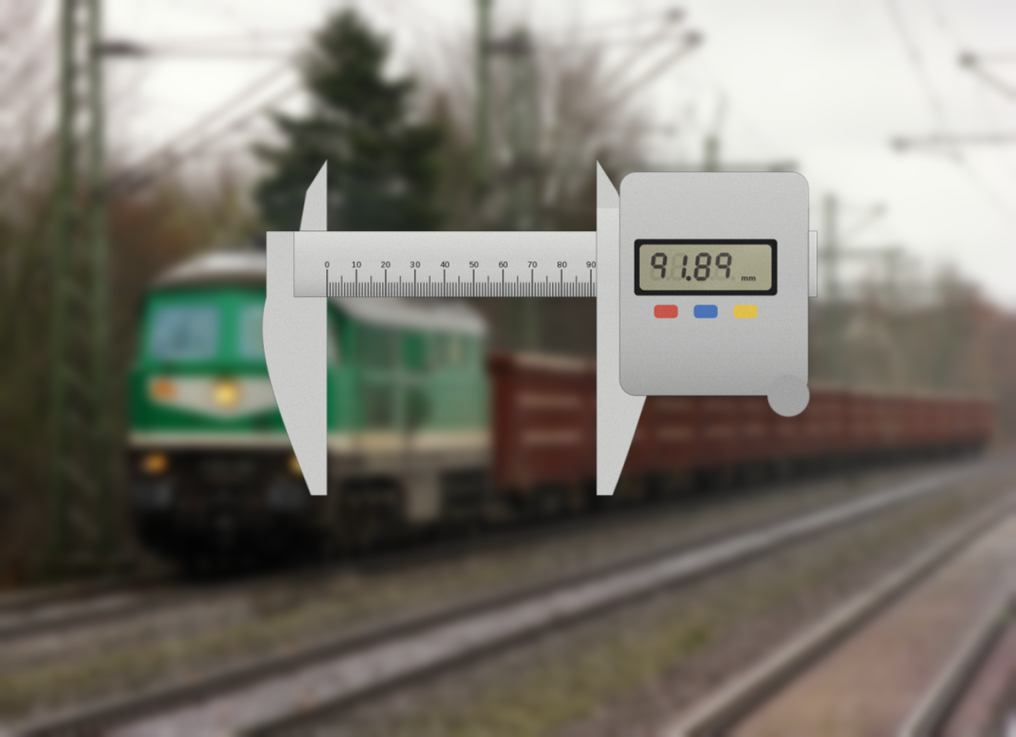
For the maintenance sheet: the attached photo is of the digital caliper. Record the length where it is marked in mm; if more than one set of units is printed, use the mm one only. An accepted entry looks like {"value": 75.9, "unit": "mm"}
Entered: {"value": 91.89, "unit": "mm"}
